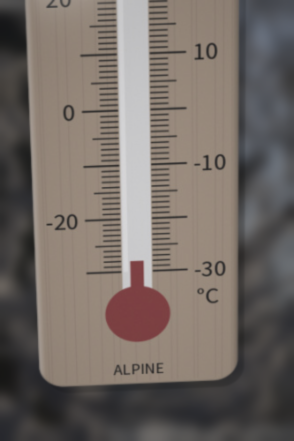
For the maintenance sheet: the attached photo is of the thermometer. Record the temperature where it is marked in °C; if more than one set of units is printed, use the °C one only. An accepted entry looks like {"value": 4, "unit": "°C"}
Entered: {"value": -28, "unit": "°C"}
